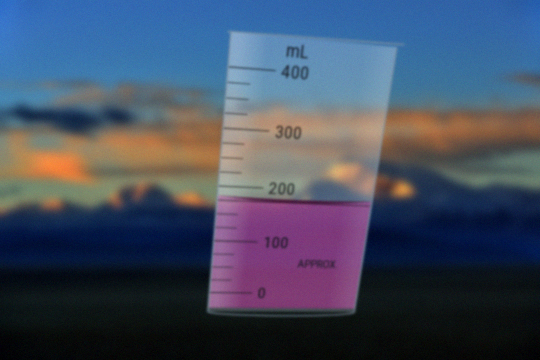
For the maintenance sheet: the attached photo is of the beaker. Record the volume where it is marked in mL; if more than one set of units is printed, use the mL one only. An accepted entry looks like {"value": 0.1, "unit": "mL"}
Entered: {"value": 175, "unit": "mL"}
